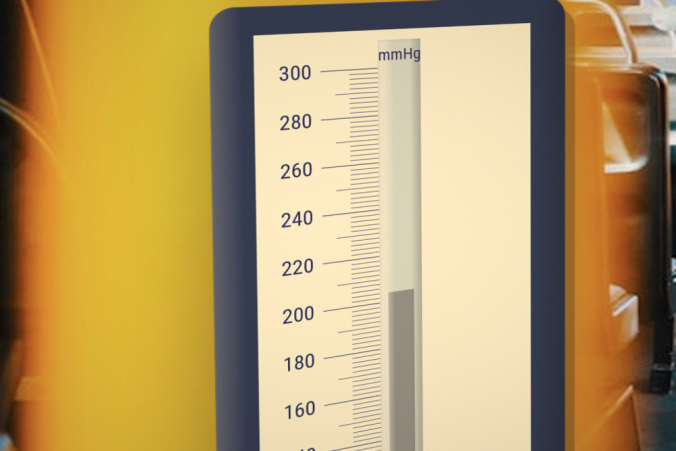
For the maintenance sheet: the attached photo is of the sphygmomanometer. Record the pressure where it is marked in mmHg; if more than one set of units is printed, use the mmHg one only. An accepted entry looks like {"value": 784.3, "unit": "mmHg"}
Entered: {"value": 204, "unit": "mmHg"}
